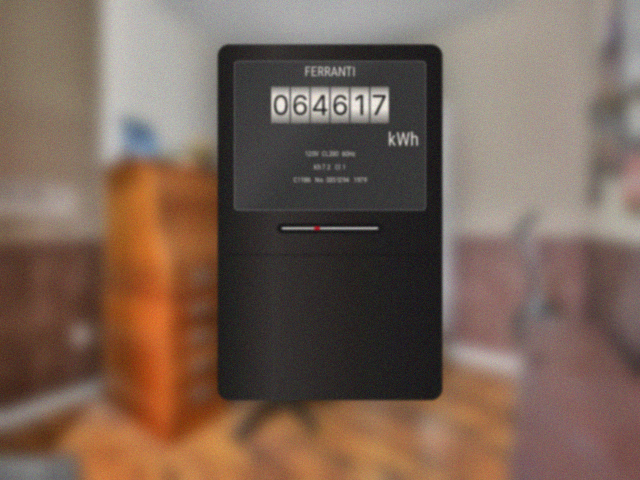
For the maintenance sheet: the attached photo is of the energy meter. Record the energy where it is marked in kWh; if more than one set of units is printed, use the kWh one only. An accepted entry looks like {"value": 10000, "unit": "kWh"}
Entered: {"value": 64617, "unit": "kWh"}
